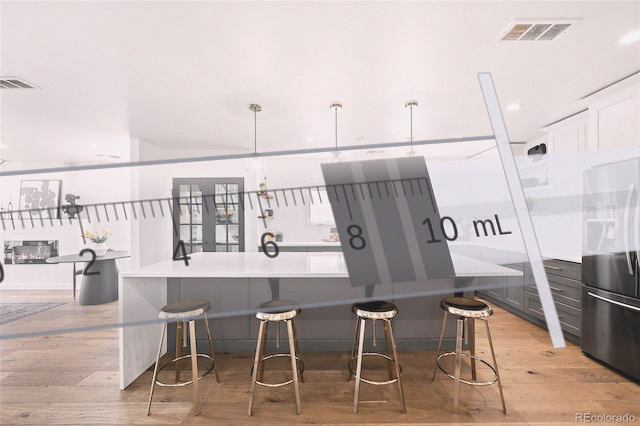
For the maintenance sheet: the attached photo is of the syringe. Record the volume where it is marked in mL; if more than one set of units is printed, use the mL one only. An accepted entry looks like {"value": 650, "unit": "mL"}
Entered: {"value": 7.6, "unit": "mL"}
